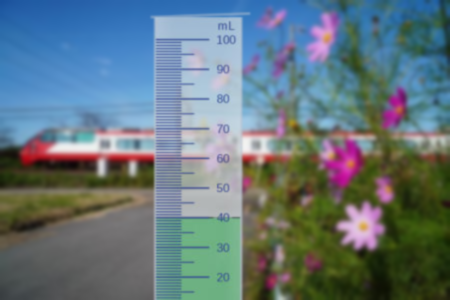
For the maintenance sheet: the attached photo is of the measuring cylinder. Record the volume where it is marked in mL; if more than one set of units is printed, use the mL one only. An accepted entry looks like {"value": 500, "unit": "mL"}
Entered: {"value": 40, "unit": "mL"}
